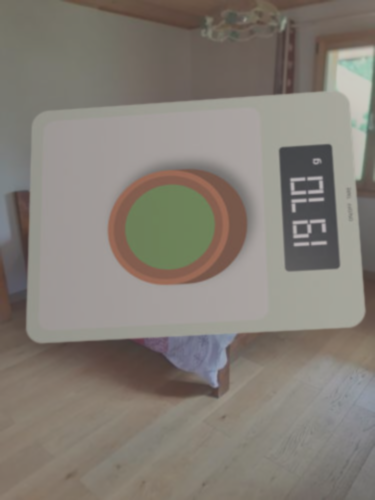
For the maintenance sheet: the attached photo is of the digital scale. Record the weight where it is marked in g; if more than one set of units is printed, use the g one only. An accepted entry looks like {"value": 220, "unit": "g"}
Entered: {"value": 1970, "unit": "g"}
